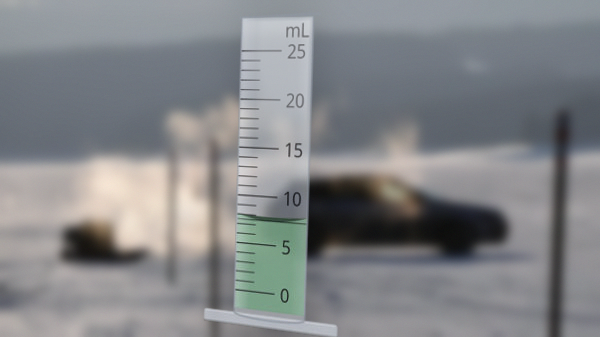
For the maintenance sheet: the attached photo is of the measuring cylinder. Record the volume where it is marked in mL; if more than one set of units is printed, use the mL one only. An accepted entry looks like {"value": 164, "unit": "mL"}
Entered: {"value": 7.5, "unit": "mL"}
